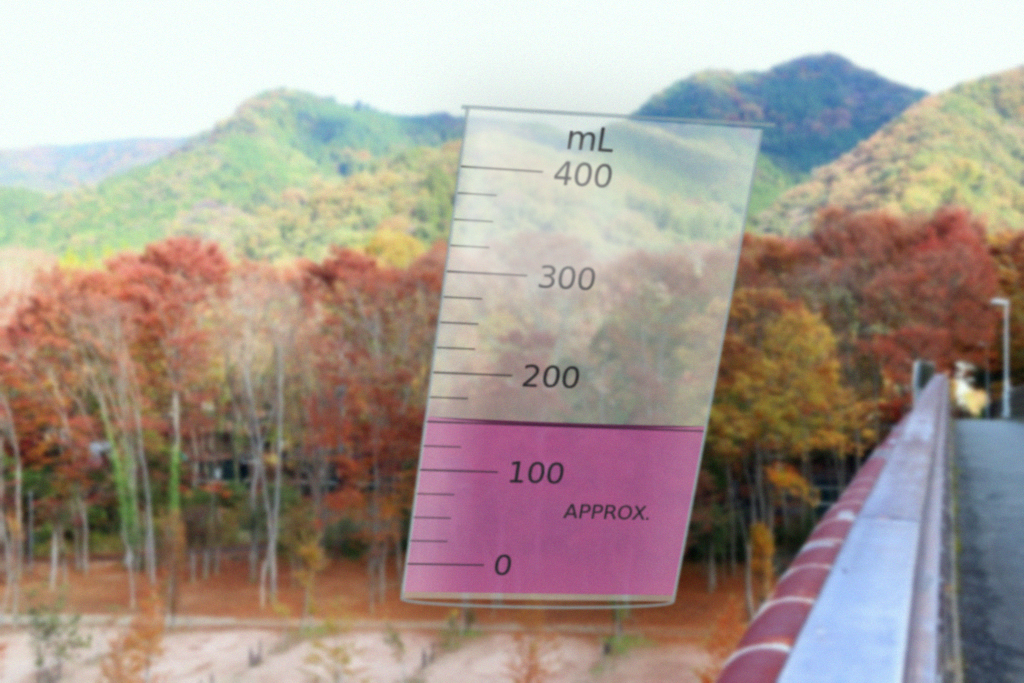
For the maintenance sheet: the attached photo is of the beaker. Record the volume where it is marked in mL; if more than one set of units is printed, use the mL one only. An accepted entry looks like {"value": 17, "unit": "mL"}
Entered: {"value": 150, "unit": "mL"}
